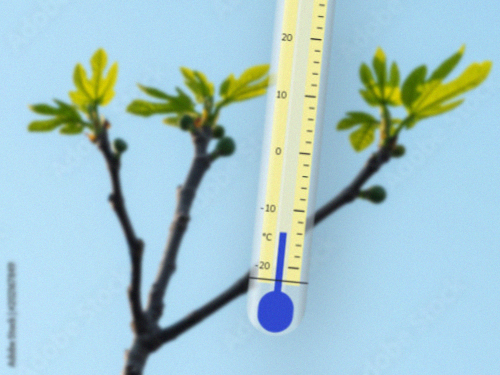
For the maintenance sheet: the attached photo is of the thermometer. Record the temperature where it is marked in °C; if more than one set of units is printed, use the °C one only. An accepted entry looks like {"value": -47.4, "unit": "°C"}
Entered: {"value": -14, "unit": "°C"}
